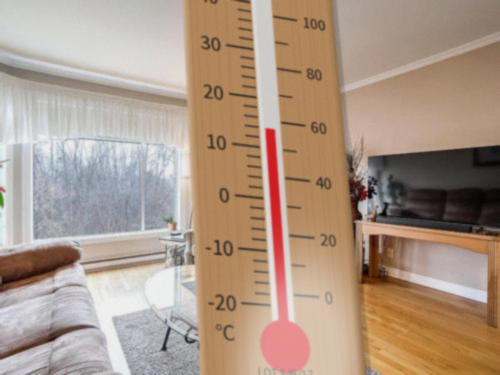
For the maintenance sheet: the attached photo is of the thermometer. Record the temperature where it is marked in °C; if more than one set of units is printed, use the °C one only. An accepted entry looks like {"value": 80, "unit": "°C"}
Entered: {"value": 14, "unit": "°C"}
